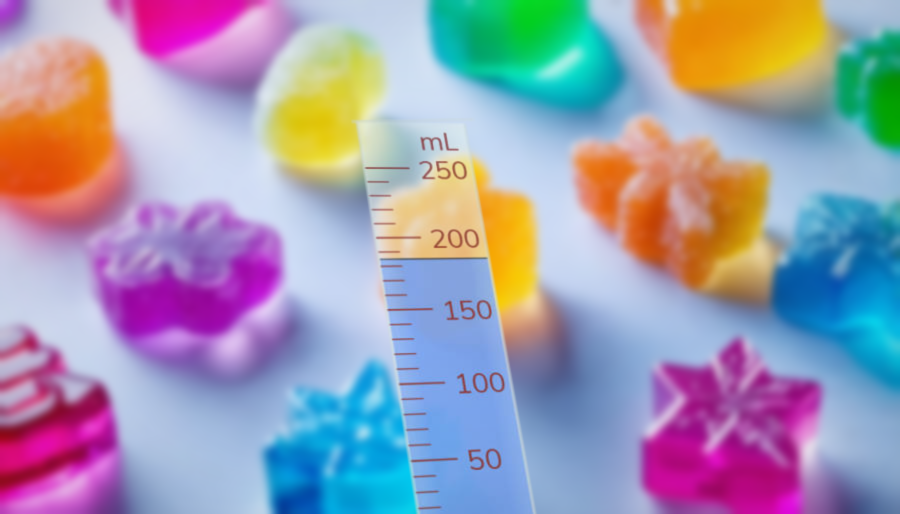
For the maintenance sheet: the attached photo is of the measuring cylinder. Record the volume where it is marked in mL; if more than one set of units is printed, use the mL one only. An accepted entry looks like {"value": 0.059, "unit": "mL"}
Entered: {"value": 185, "unit": "mL"}
